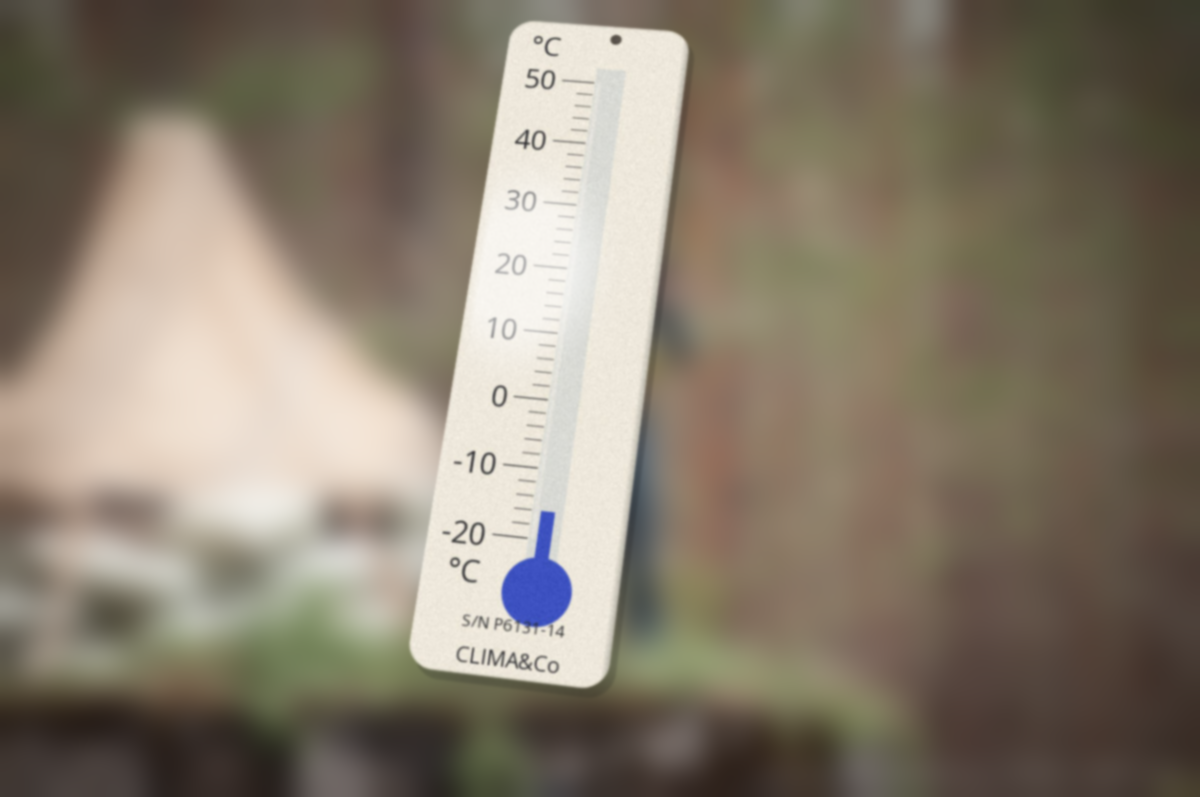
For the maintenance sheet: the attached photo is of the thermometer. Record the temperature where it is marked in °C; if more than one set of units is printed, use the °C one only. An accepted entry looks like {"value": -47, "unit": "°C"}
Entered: {"value": -16, "unit": "°C"}
